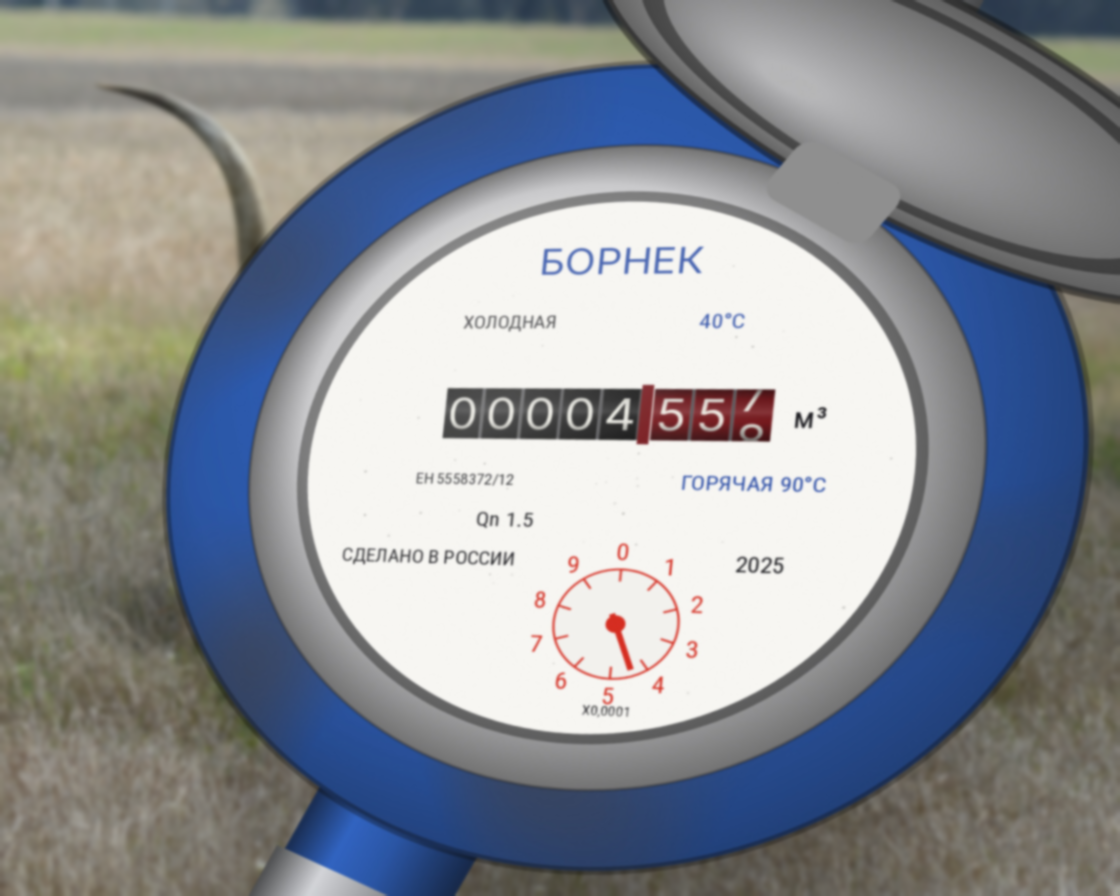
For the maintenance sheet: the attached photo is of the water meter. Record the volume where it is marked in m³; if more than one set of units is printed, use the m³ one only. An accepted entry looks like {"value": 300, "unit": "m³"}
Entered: {"value": 4.5574, "unit": "m³"}
